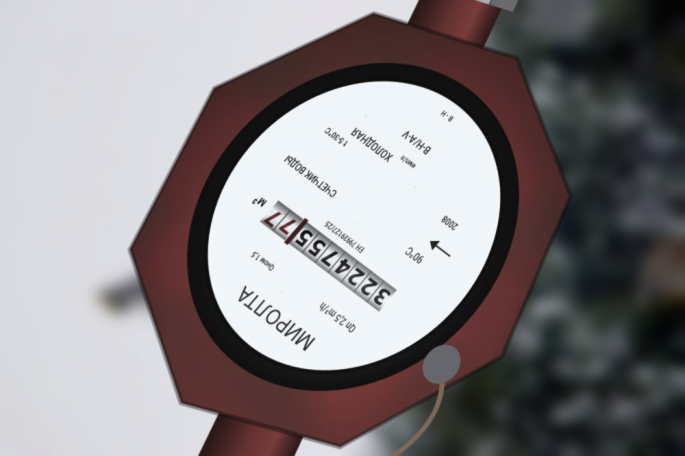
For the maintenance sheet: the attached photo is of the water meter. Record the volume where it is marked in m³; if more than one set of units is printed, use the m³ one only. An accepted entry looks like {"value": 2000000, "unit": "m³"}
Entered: {"value": 3224755.77, "unit": "m³"}
